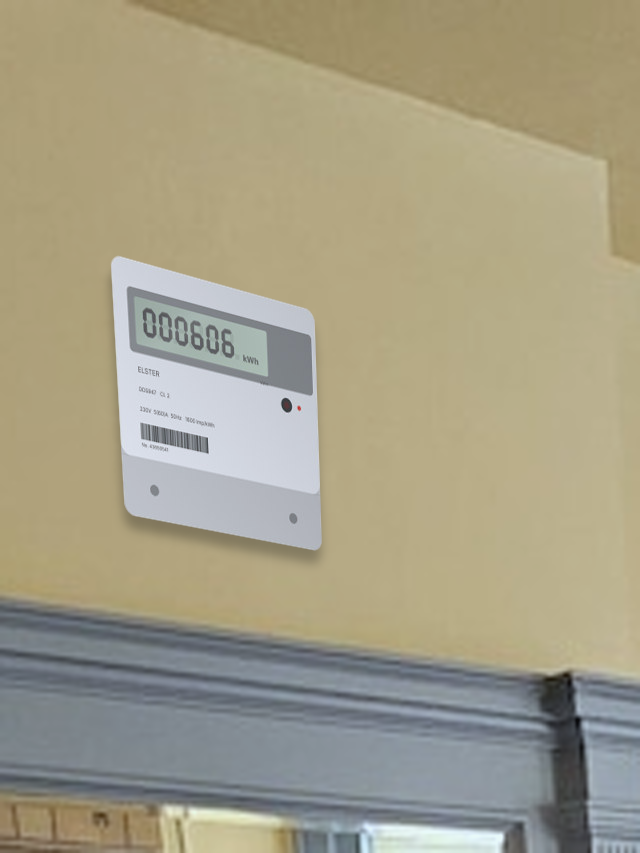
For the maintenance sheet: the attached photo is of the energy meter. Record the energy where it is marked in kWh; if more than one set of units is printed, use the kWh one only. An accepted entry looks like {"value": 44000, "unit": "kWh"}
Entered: {"value": 606, "unit": "kWh"}
